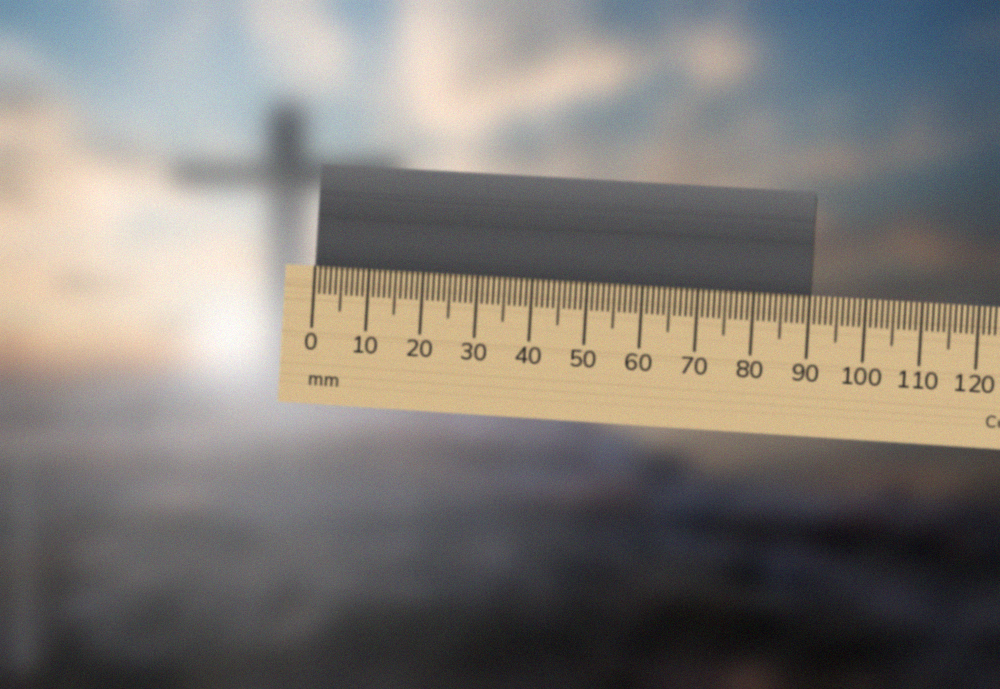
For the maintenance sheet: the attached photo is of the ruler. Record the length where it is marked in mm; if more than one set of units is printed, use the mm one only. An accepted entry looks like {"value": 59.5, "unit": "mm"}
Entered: {"value": 90, "unit": "mm"}
